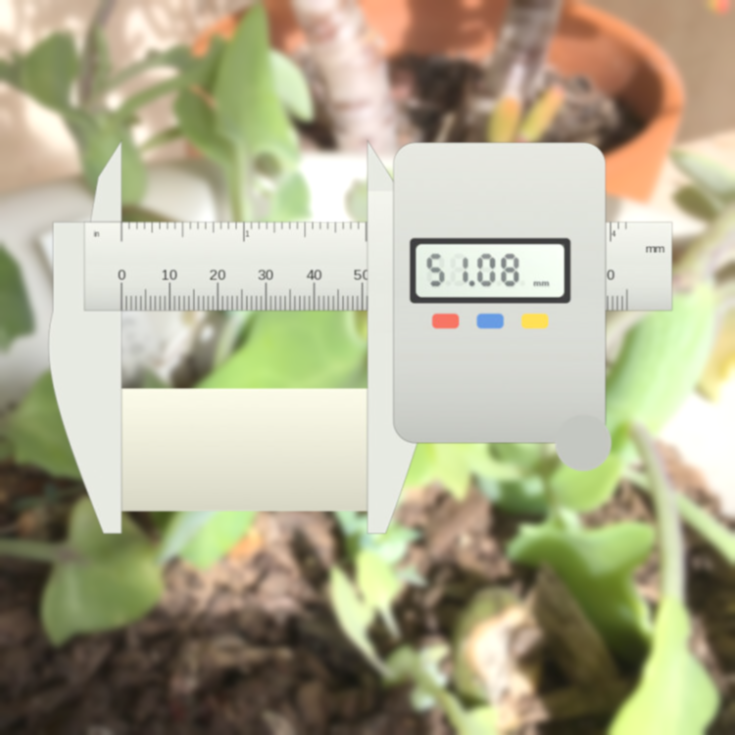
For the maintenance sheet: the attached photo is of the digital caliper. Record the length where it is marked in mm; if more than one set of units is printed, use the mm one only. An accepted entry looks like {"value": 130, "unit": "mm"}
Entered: {"value": 51.08, "unit": "mm"}
